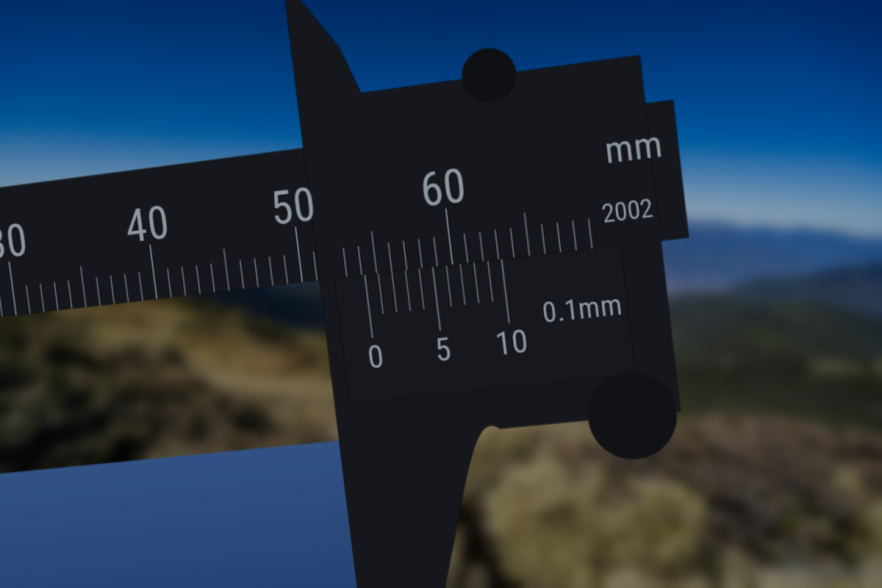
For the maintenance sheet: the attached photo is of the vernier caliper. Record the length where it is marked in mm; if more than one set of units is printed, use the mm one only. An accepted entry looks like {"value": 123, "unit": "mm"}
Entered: {"value": 54.2, "unit": "mm"}
